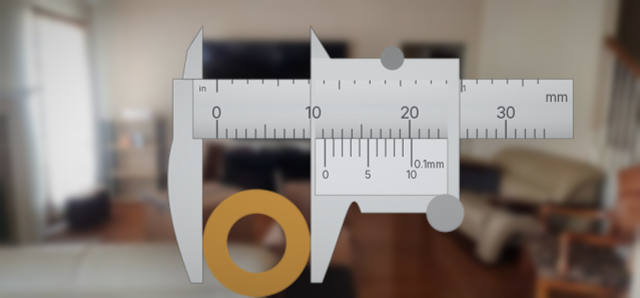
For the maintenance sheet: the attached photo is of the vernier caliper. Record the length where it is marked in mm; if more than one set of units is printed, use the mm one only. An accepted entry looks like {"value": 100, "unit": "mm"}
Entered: {"value": 11.2, "unit": "mm"}
